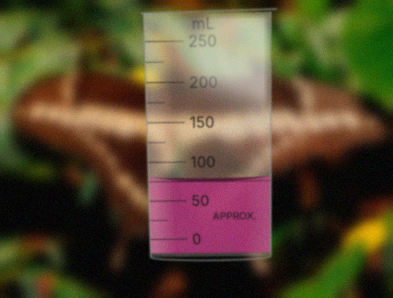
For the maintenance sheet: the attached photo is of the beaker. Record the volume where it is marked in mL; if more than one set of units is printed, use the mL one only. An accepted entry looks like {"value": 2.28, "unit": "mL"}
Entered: {"value": 75, "unit": "mL"}
